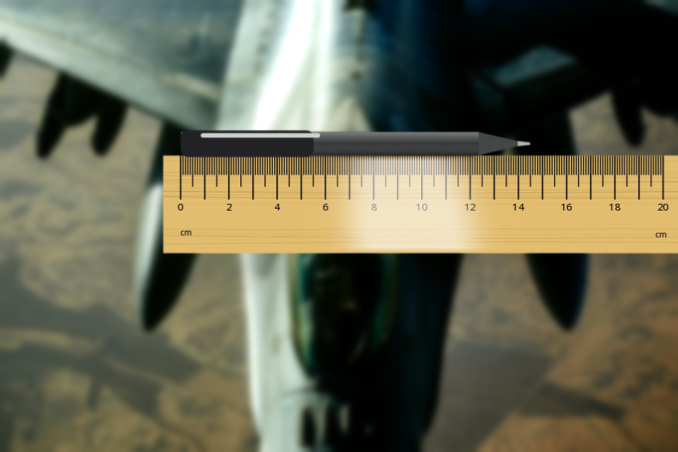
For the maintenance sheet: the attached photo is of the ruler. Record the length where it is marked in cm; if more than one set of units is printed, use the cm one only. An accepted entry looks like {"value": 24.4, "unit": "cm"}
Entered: {"value": 14.5, "unit": "cm"}
